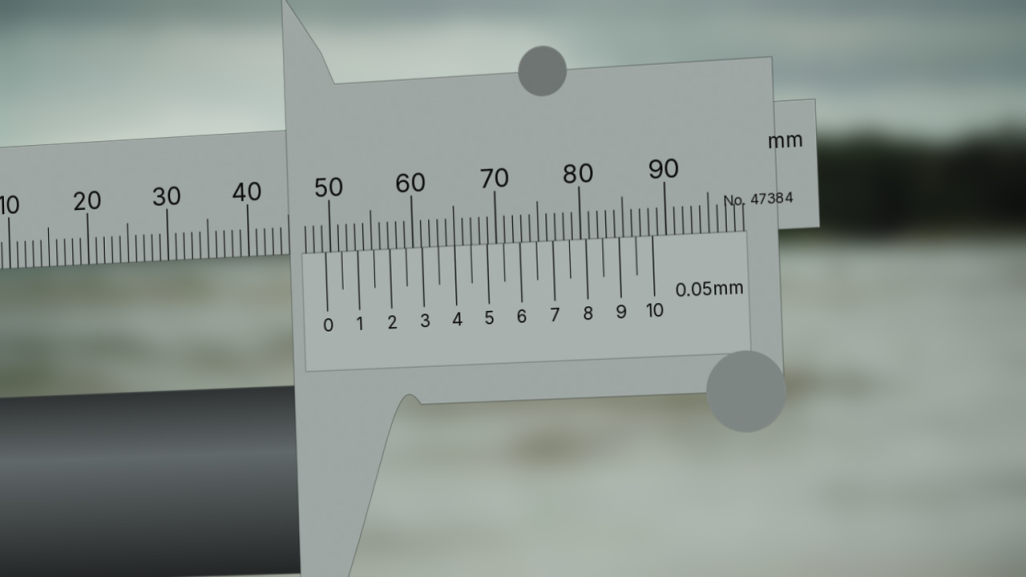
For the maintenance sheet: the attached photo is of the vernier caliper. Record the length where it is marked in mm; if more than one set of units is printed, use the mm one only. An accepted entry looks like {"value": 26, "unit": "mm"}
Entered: {"value": 49.4, "unit": "mm"}
